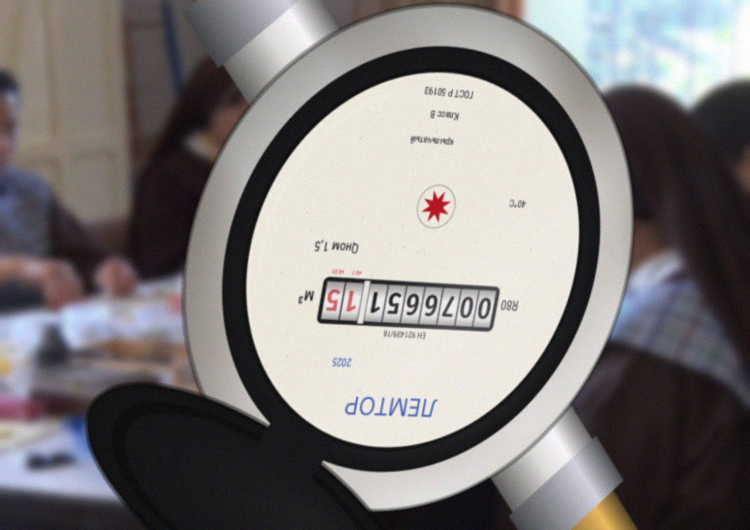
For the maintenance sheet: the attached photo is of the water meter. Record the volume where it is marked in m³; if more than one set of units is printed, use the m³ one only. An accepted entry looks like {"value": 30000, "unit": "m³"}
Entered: {"value": 76651.15, "unit": "m³"}
